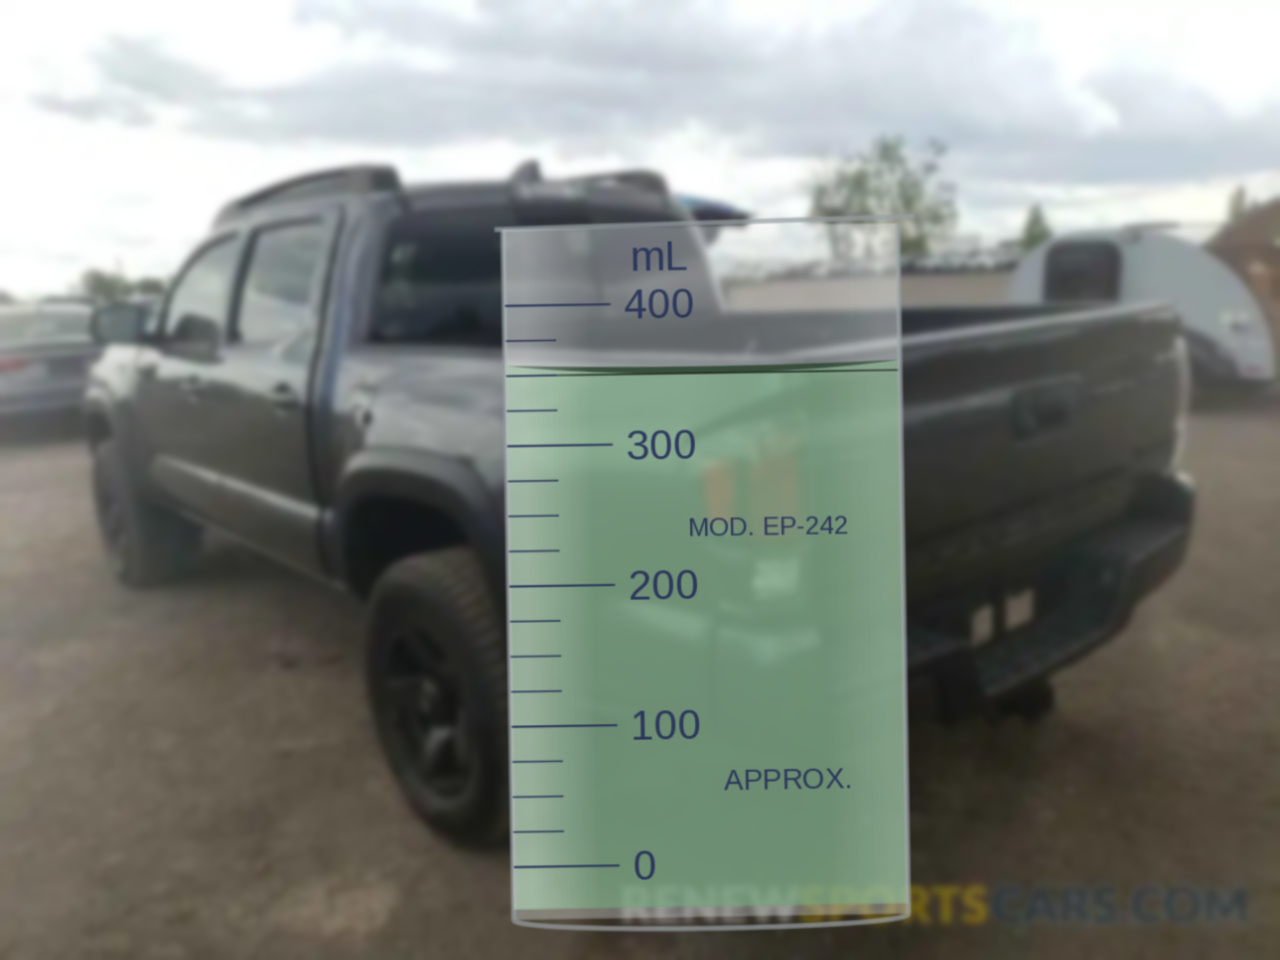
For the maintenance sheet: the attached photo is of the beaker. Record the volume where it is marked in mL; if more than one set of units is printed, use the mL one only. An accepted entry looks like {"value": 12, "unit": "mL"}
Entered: {"value": 350, "unit": "mL"}
